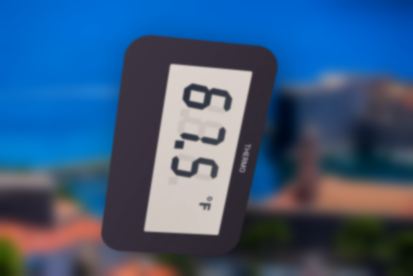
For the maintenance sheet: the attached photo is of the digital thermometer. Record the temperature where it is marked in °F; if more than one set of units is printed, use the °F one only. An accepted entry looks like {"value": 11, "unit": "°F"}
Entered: {"value": 67.5, "unit": "°F"}
